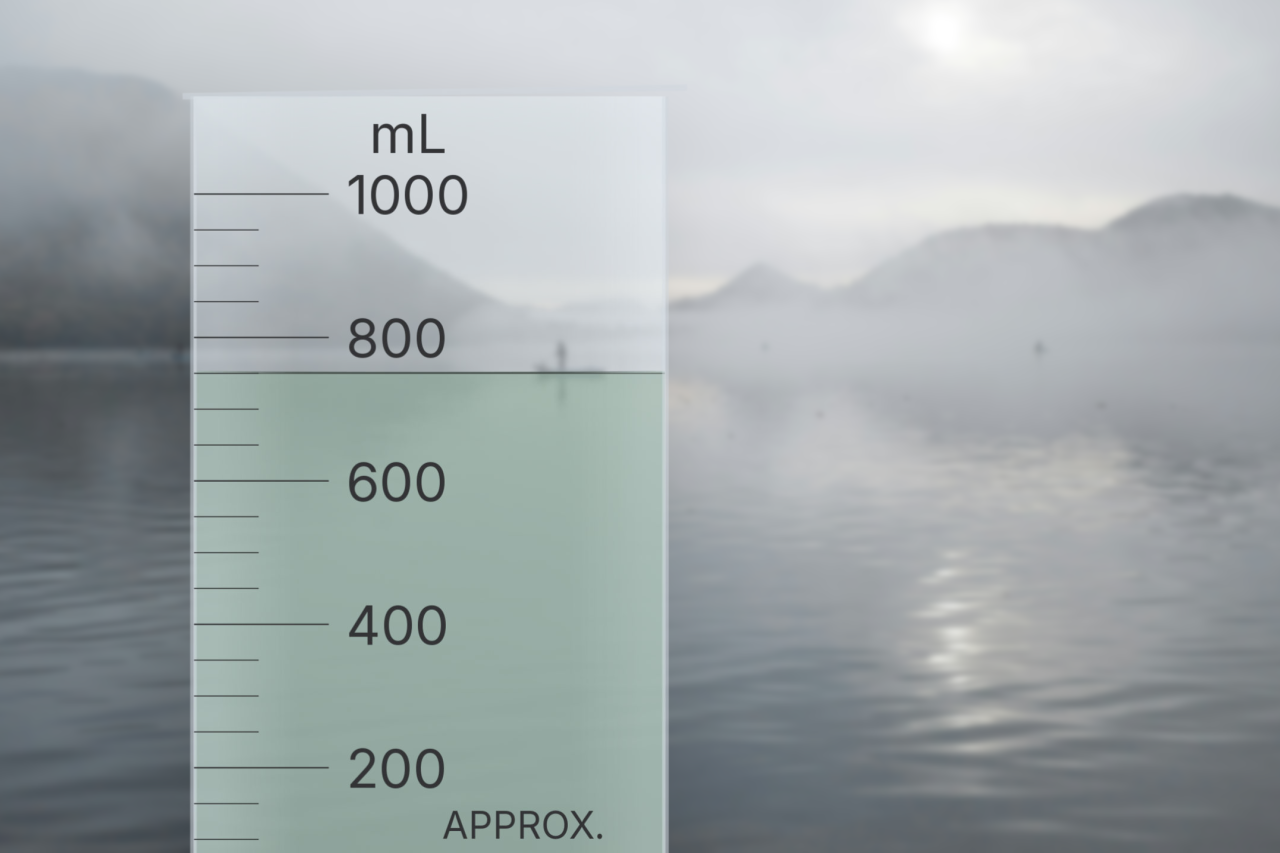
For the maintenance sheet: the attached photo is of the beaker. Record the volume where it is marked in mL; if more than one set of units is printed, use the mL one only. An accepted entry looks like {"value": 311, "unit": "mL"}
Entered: {"value": 750, "unit": "mL"}
